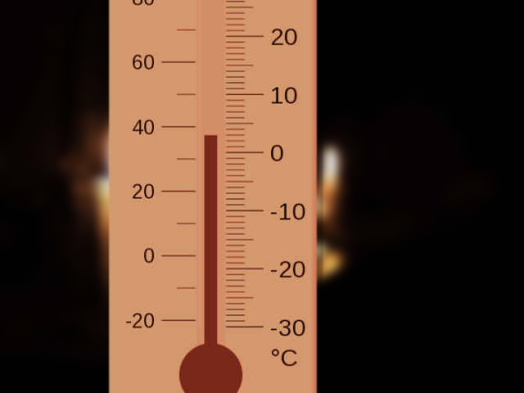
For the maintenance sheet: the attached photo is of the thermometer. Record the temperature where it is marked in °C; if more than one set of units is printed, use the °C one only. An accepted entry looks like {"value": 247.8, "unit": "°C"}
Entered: {"value": 3, "unit": "°C"}
